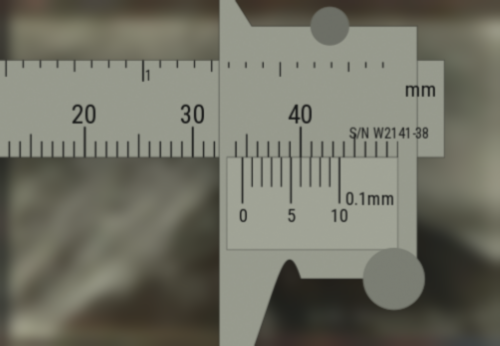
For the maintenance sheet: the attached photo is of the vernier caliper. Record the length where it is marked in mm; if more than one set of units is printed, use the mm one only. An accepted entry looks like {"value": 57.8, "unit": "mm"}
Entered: {"value": 34.6, "unit": "mm"}
